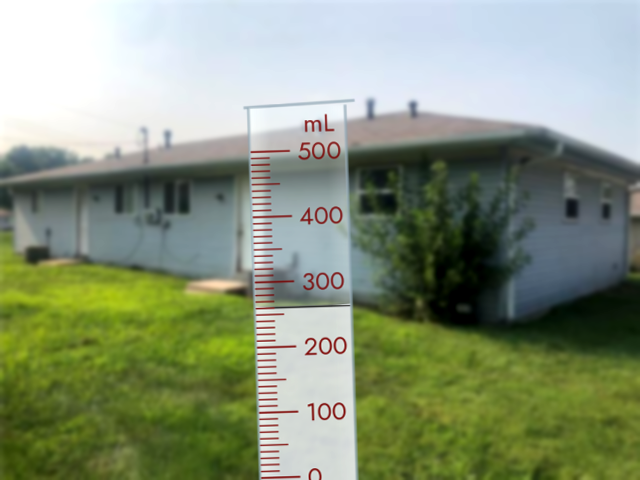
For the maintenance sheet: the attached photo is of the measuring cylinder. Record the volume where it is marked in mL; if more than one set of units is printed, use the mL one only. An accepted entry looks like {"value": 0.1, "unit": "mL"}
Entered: {"value": 260, "unit": "mL"}
